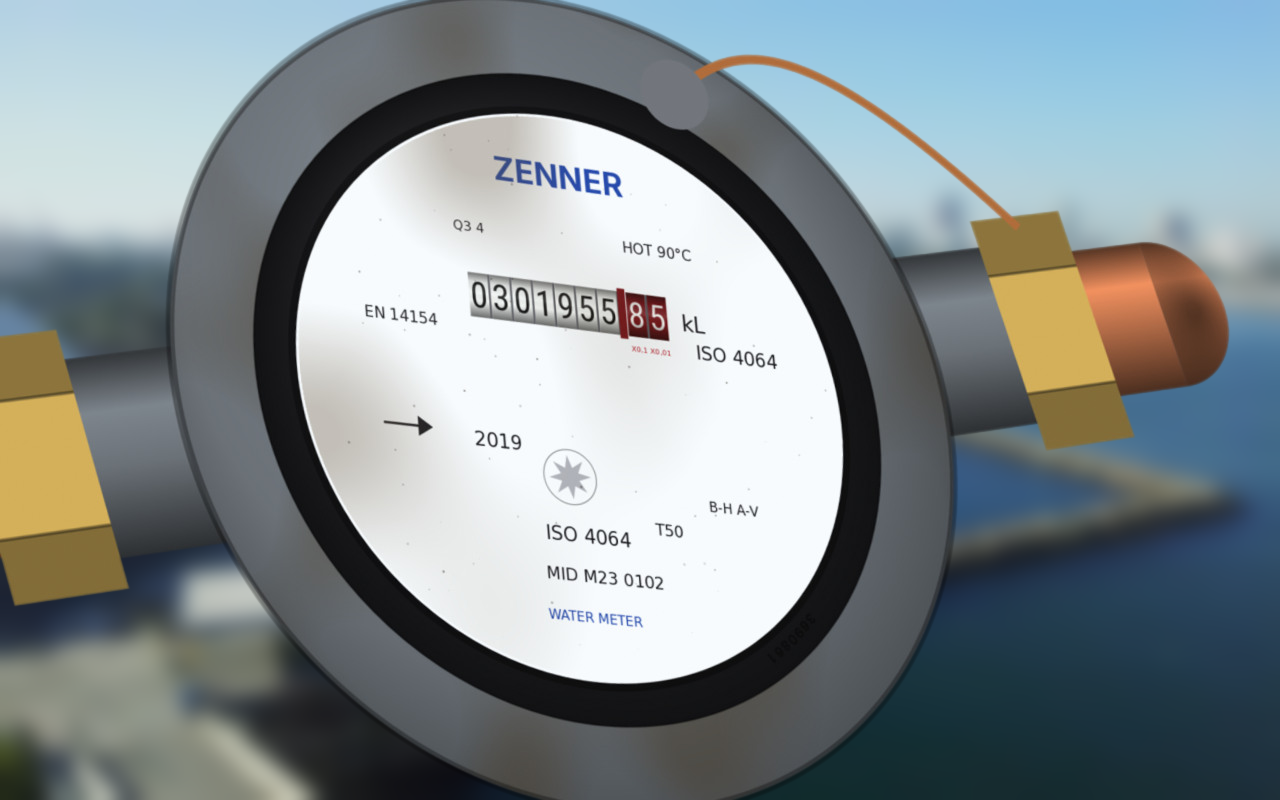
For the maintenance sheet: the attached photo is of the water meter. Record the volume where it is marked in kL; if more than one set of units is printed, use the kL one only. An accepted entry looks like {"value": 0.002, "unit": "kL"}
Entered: {"value": 301955.85, "unit": "kL"}
